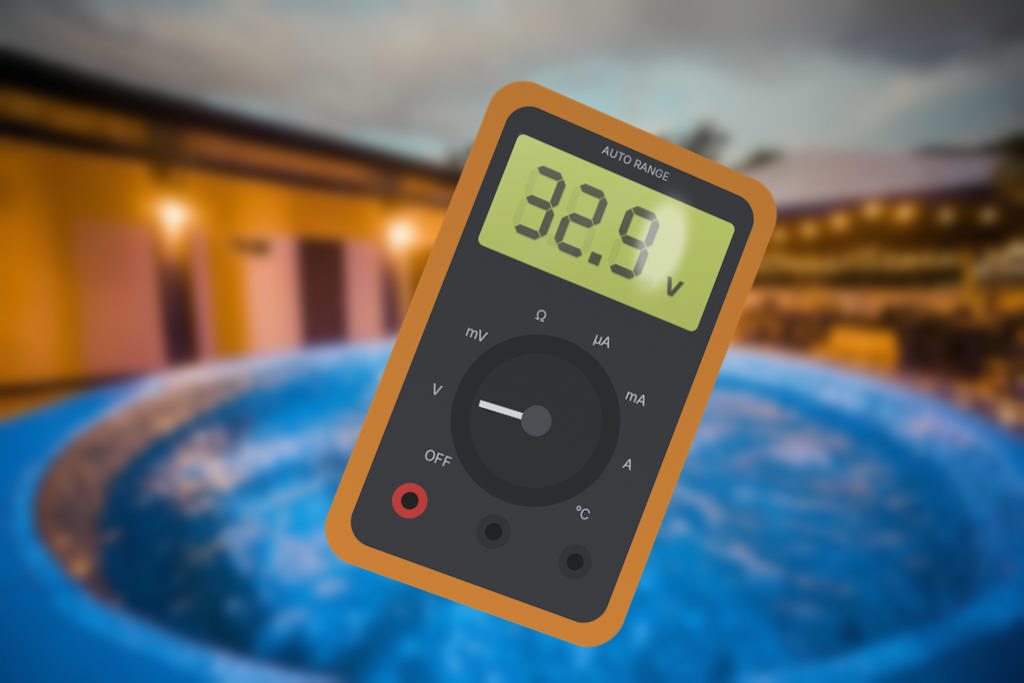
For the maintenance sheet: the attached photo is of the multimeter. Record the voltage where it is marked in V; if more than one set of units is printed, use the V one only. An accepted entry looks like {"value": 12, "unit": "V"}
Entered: {"value": 32.9, "unit": "V"}
